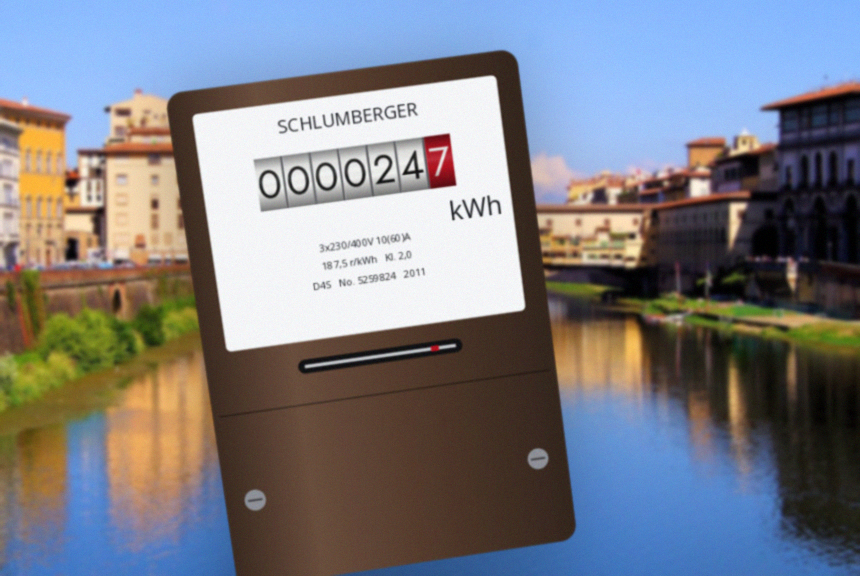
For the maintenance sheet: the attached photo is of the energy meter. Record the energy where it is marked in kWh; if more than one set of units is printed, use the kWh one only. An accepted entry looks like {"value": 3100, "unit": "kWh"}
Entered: {"value": 24.7, "unit": "kWh"}
